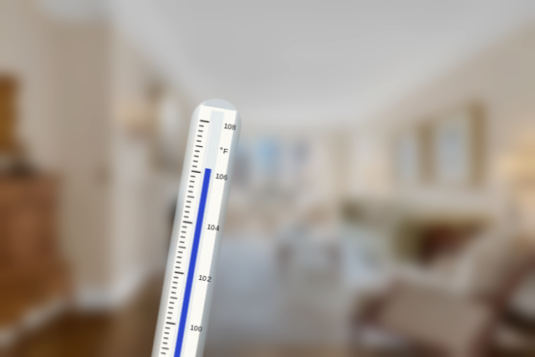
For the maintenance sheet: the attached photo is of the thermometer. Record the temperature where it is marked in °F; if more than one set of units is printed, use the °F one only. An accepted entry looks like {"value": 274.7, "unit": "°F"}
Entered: {"value": 106.2, "unit": "°F"}
